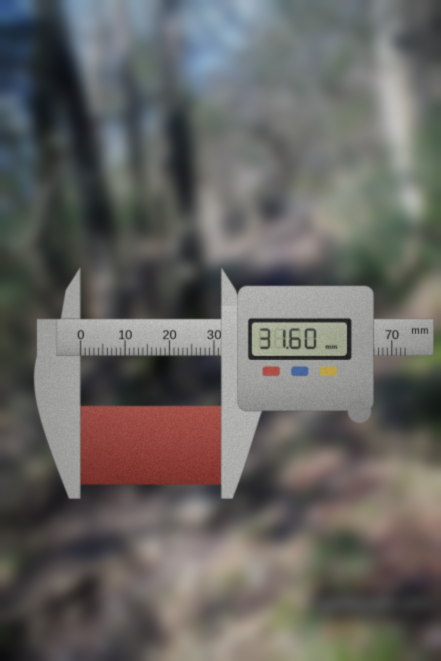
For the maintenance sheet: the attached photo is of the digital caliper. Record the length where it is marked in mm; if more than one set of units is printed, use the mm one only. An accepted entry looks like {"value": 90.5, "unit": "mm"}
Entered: {"value": 31.60, "unit": "mm"}
